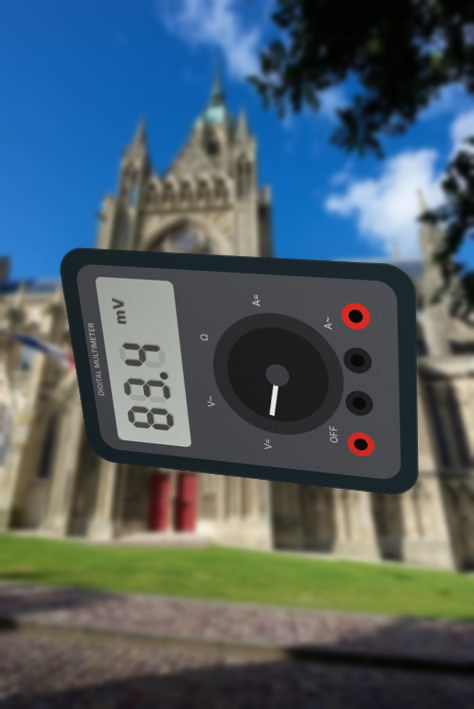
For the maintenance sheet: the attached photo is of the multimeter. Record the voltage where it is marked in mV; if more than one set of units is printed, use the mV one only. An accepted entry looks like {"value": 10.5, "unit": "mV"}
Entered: {"value": 83.4, "unit": "mV"}
